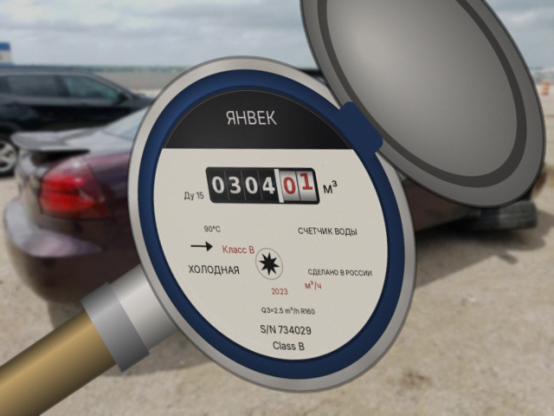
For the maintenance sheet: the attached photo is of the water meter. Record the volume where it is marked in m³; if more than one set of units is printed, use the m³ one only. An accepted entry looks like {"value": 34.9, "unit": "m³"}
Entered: {"value": 304.01, "unit": "m³"}
